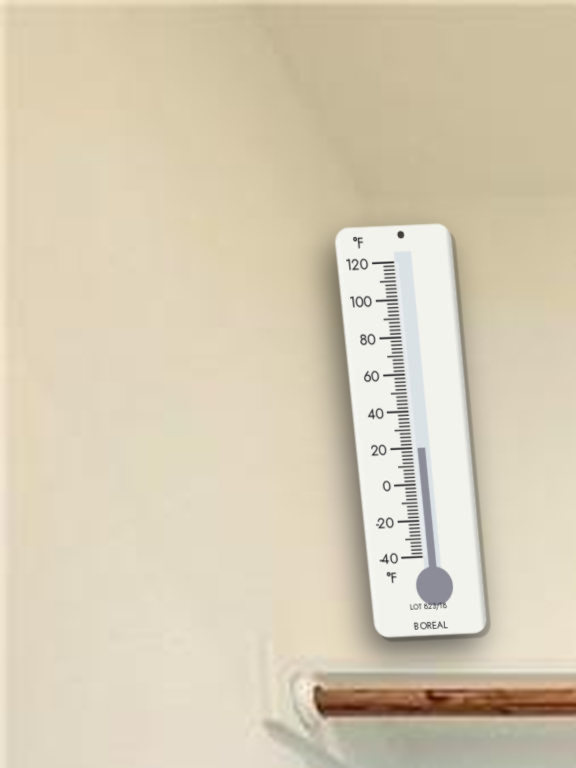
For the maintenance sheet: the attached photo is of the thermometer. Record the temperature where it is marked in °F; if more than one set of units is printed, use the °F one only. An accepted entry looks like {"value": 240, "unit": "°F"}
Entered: {"value": 20, "unit": "°F"}
